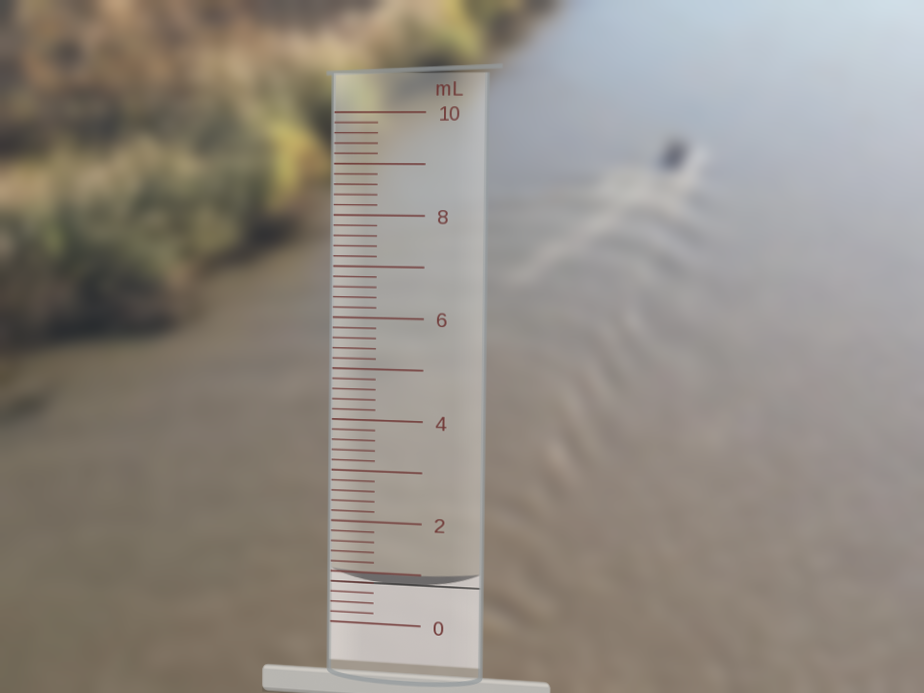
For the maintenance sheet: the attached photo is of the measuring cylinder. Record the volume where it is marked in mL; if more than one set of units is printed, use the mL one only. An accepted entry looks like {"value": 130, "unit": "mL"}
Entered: {"value": 0.8, "unit": "mL"}
